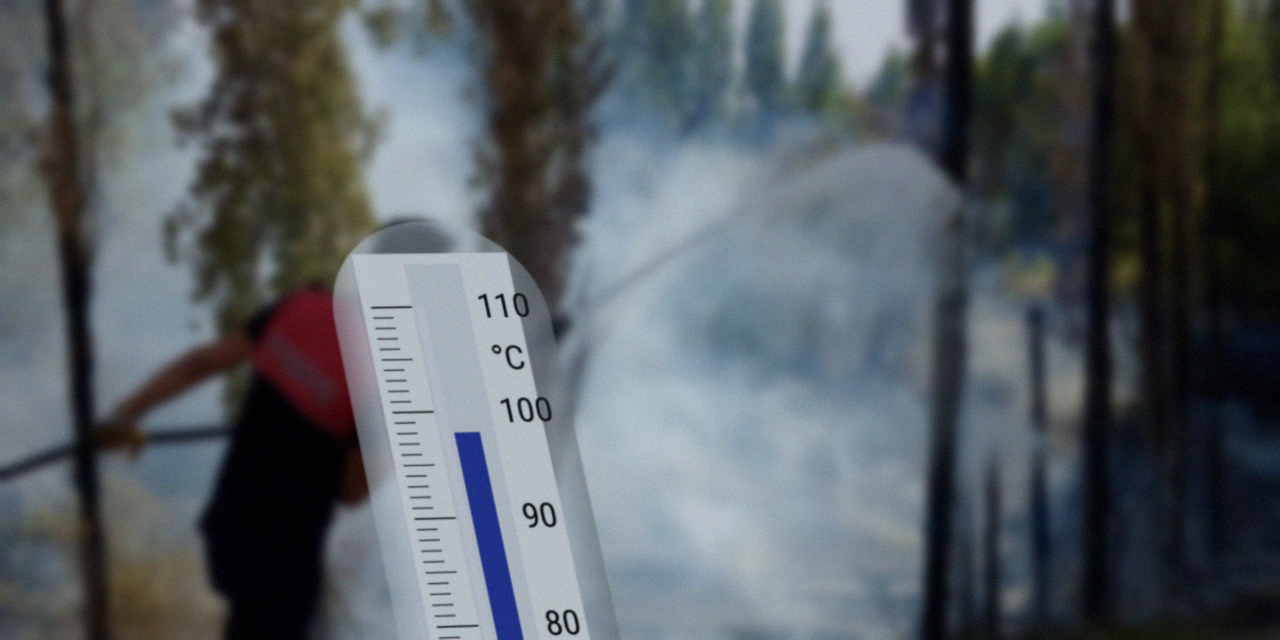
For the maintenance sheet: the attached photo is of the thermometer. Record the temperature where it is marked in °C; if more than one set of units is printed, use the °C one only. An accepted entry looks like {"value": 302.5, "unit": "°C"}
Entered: {"value": 98, "unit": "°C"}
